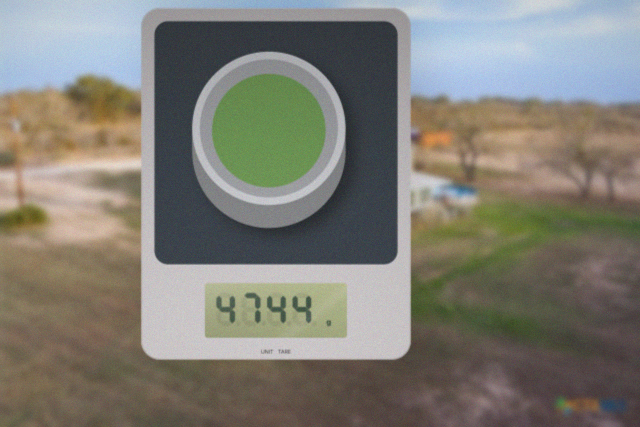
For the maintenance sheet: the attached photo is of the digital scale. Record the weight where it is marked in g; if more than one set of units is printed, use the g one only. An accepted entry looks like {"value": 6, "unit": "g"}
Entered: {"value": 4744, "unit": "g"}
